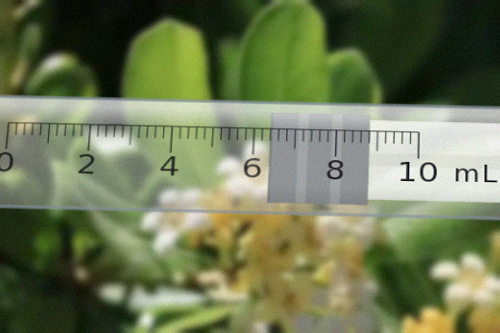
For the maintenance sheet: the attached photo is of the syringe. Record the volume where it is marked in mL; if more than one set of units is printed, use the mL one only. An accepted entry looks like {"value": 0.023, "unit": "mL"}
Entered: {"value": 6.4, "unit": "mL"}
